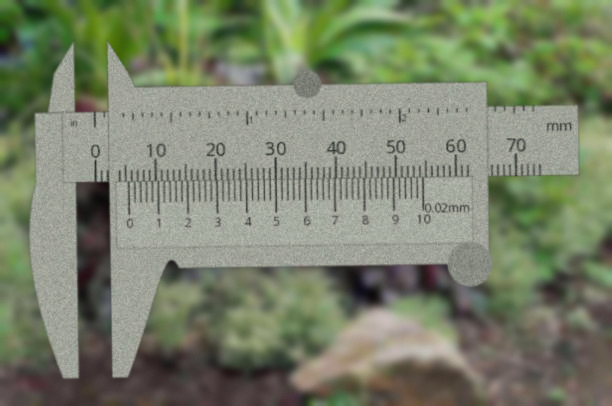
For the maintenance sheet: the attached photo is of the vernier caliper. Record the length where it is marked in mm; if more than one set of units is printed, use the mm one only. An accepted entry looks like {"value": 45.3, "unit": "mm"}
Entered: {"value": 5.5, "unit": "mm"}
